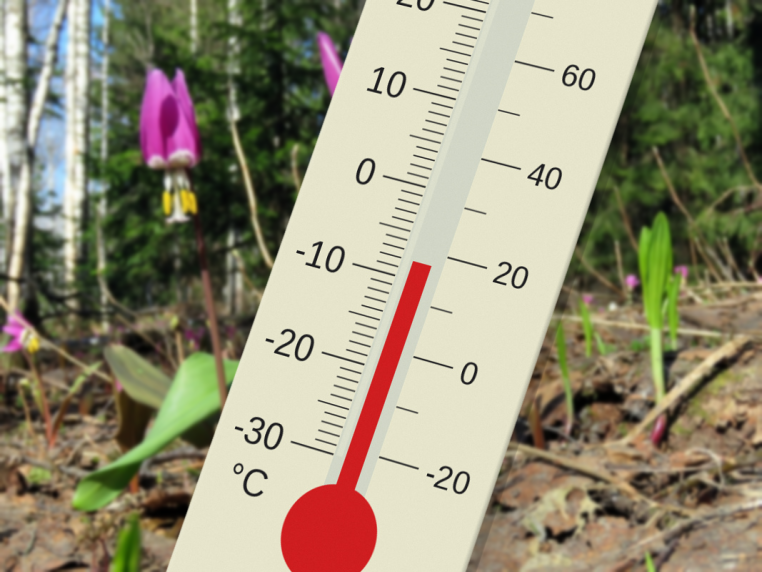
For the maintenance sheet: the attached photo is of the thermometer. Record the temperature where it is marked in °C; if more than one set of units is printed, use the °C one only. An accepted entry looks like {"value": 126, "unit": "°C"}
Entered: {"value": -8, "unit": "°C"}
